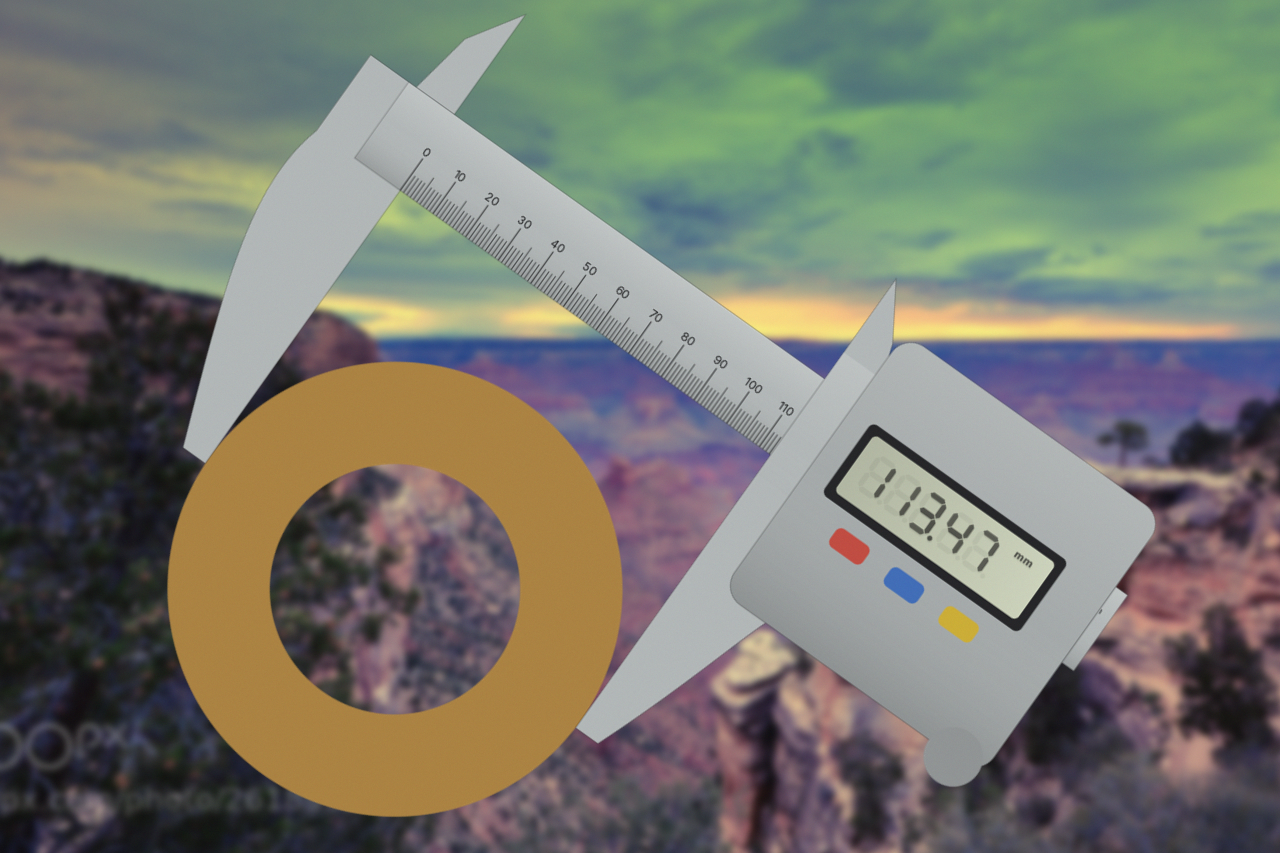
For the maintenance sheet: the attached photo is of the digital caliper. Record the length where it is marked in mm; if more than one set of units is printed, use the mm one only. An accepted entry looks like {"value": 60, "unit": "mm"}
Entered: {"value": 113.47, "unit": "mm"}
